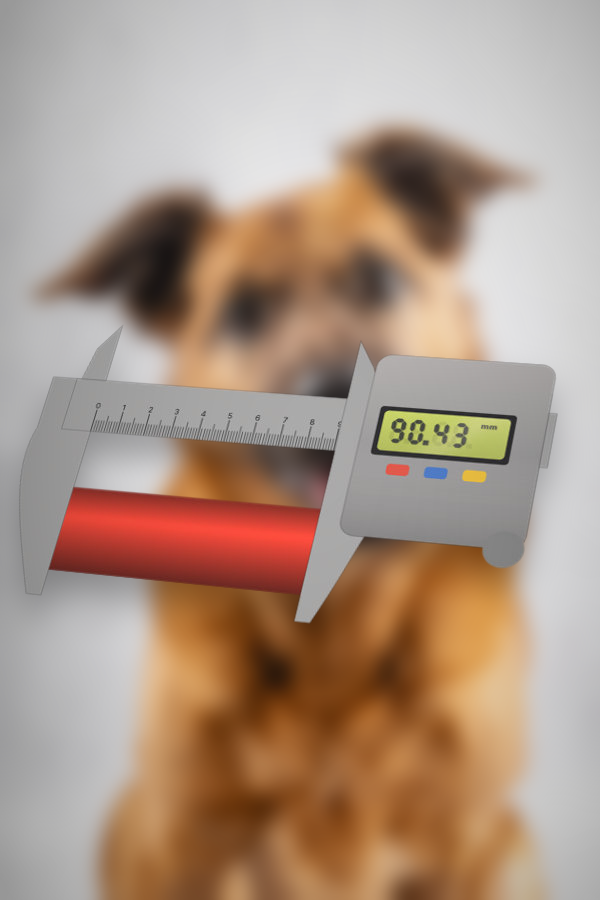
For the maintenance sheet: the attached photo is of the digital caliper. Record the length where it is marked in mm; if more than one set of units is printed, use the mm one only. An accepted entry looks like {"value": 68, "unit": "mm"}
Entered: {"value": 90.43, "unit": "mm"}
